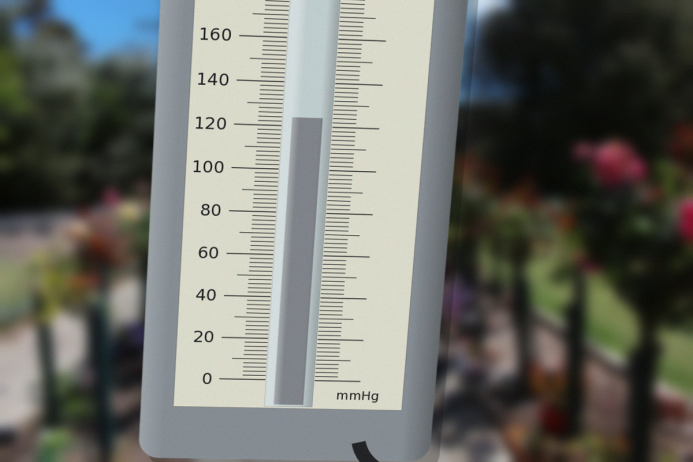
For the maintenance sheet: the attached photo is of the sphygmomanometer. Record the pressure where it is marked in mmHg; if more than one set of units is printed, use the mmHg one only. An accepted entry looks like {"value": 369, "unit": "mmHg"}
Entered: {"value": 124, "unit": "mmHg"}
